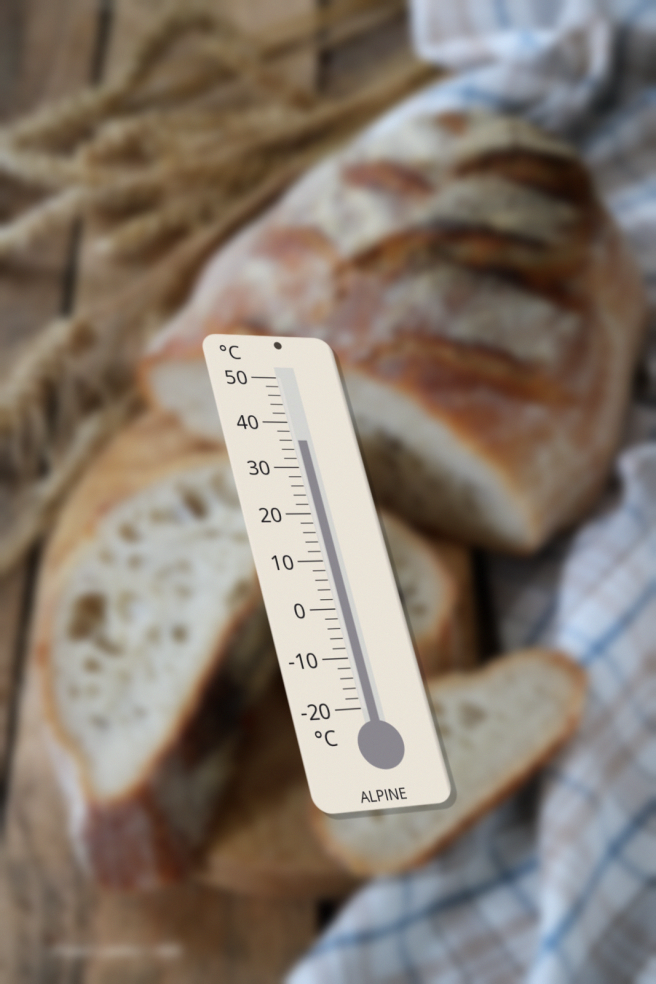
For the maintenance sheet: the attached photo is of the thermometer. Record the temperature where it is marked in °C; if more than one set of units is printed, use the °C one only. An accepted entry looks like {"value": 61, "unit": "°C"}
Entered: {"value": 36, "unit": "°C"}
